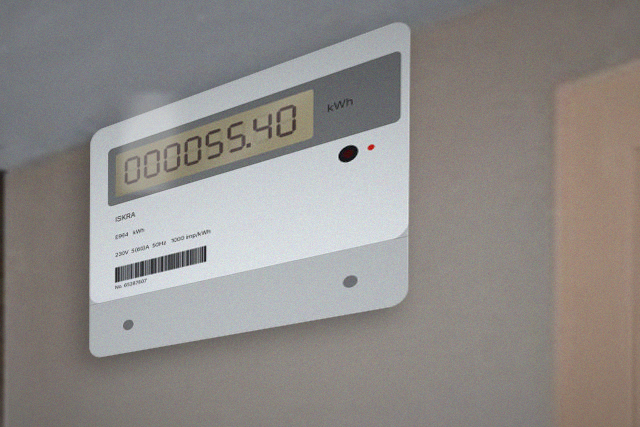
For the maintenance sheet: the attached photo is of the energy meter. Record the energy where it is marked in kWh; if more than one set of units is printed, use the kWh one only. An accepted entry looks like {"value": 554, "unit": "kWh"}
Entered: {"value": 55.40, "unit": "kWh"}
